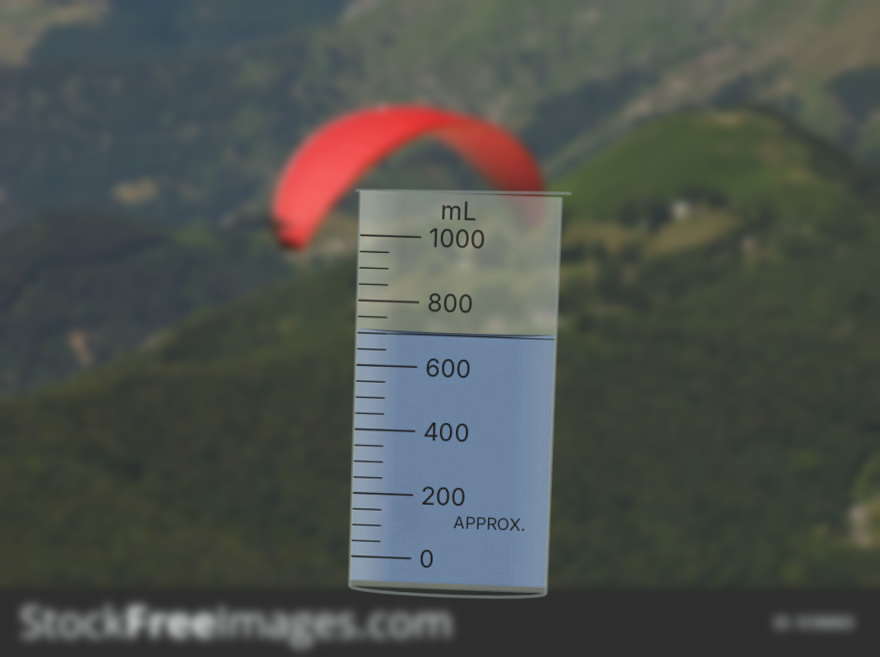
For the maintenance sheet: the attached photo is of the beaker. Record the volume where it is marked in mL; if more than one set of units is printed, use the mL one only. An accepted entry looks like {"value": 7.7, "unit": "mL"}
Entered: {"value": 700, "unit": "mL"}
